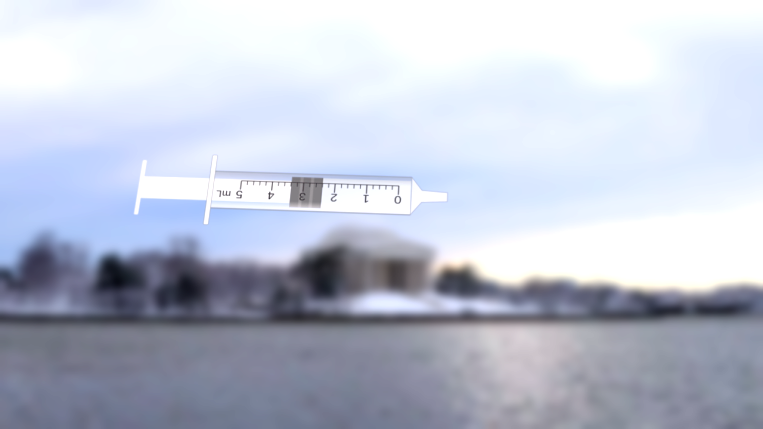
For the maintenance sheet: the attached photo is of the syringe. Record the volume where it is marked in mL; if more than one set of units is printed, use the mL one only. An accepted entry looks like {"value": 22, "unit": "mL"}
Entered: {"value": 2.4, "unit": "mL"}
